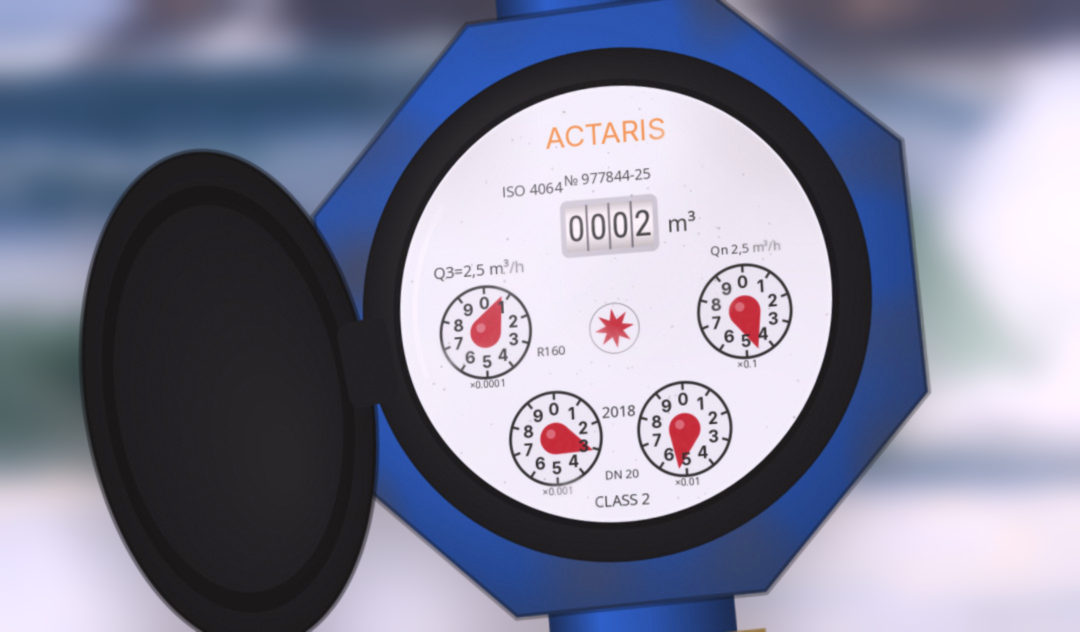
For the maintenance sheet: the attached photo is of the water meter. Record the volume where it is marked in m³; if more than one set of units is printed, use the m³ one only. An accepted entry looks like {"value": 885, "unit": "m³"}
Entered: {"value": 2.4530, "unit": "m³"}
